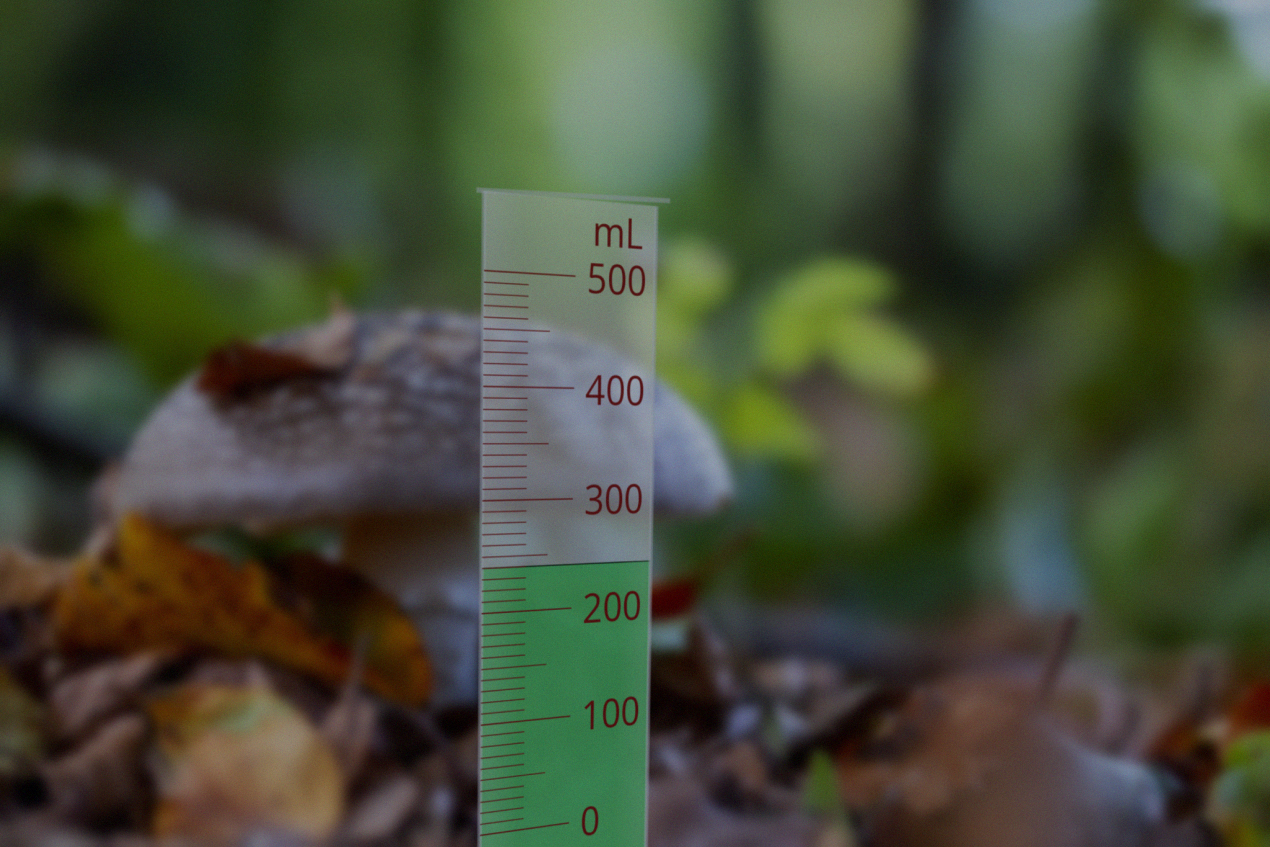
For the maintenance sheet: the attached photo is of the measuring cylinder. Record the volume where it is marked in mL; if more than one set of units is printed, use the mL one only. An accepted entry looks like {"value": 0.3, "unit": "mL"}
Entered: {"value": 240, "unit": "mL"}
